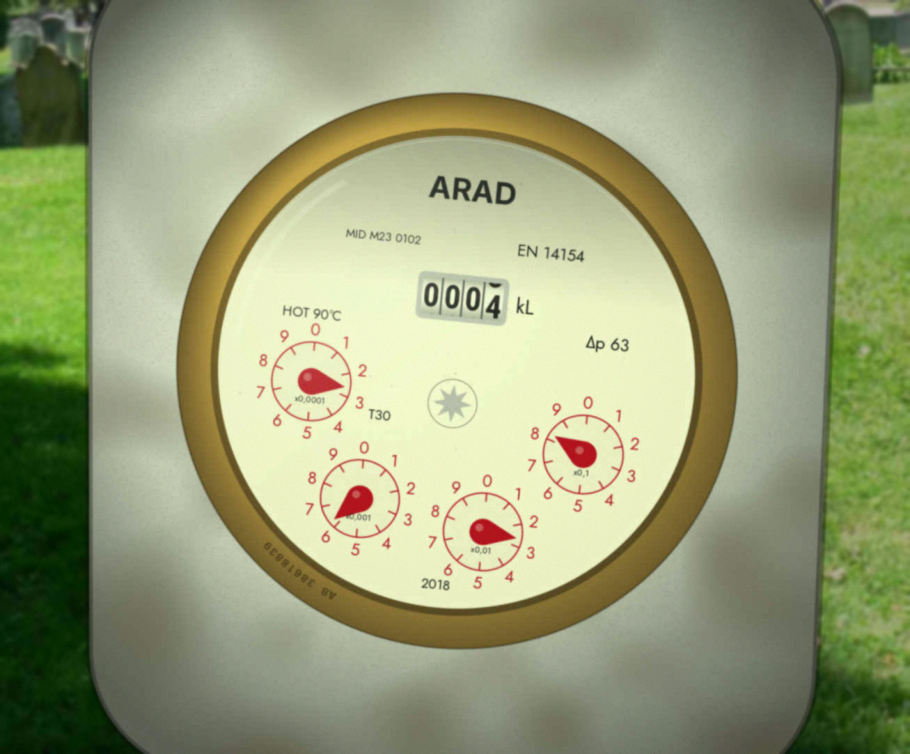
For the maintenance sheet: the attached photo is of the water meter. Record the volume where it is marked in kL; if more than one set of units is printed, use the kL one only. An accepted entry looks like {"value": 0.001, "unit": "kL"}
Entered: {"value": 3.8262, "unit": "kL"}
